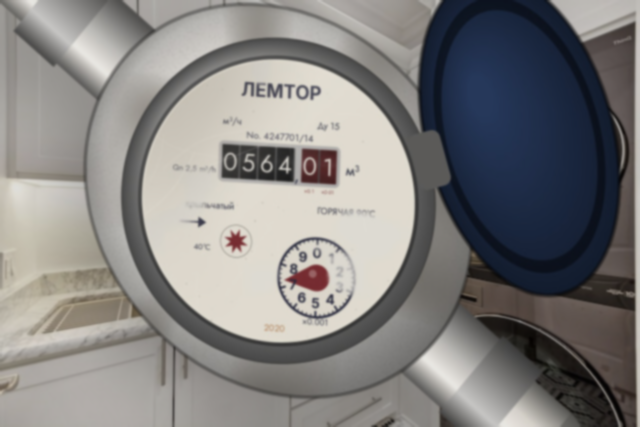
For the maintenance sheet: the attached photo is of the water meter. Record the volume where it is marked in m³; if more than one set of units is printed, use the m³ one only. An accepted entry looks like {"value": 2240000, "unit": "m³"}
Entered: {"value": 564.017, "unit": "m³"}
